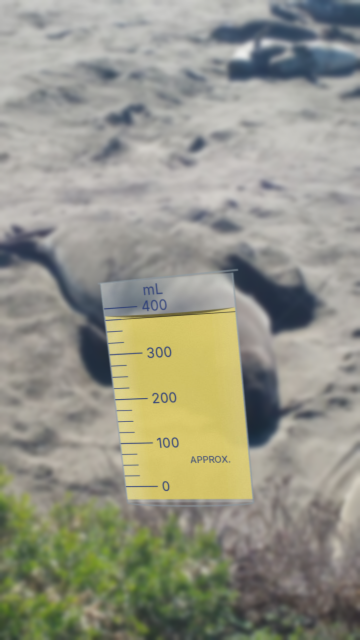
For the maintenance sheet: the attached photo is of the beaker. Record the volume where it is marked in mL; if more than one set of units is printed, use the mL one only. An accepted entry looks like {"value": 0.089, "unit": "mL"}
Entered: {"value": 375, "unit": "mL"}
